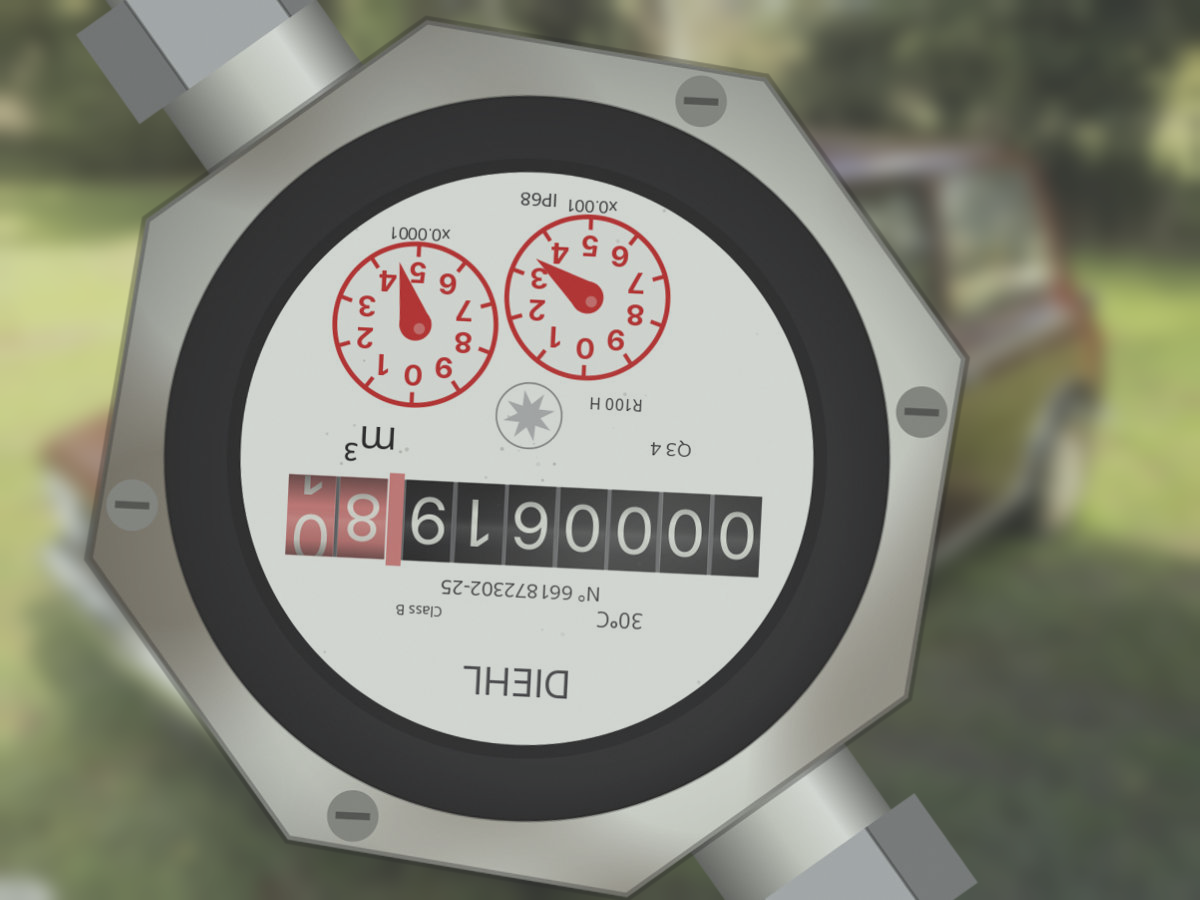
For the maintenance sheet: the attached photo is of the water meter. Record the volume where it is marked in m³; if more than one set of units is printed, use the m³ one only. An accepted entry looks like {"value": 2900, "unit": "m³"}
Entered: {"value": 619.8034, "unit": "m³"}
